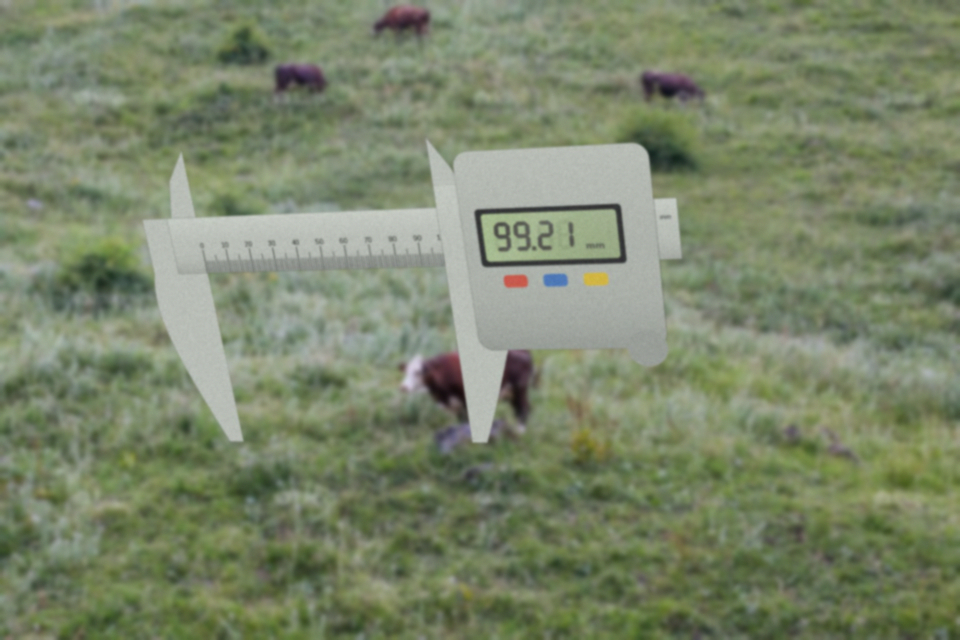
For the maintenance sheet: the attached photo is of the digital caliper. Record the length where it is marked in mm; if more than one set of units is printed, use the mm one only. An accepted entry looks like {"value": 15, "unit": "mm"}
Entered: {"value": 99.21, "unit": "mm"}
